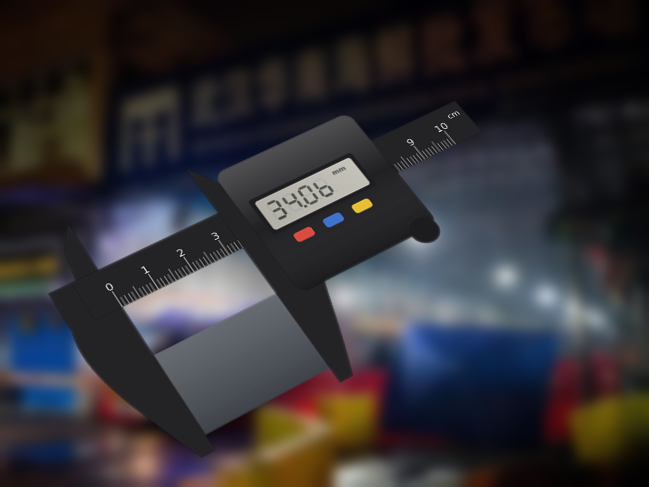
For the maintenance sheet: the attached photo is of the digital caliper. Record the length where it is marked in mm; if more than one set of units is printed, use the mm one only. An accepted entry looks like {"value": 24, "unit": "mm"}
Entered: {"value": 34.06, "unit": "mm"}
